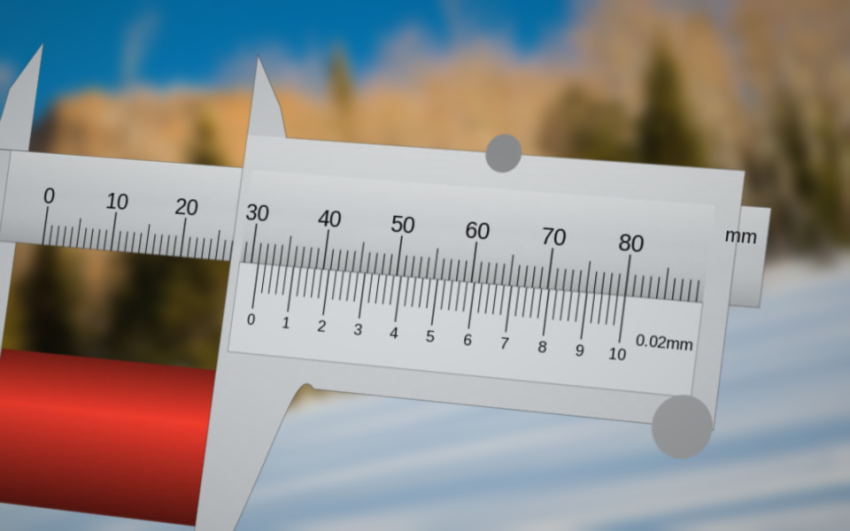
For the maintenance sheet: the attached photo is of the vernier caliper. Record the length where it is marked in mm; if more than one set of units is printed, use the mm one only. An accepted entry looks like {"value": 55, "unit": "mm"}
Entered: {"value": 31.0, "unit": "mm"}
